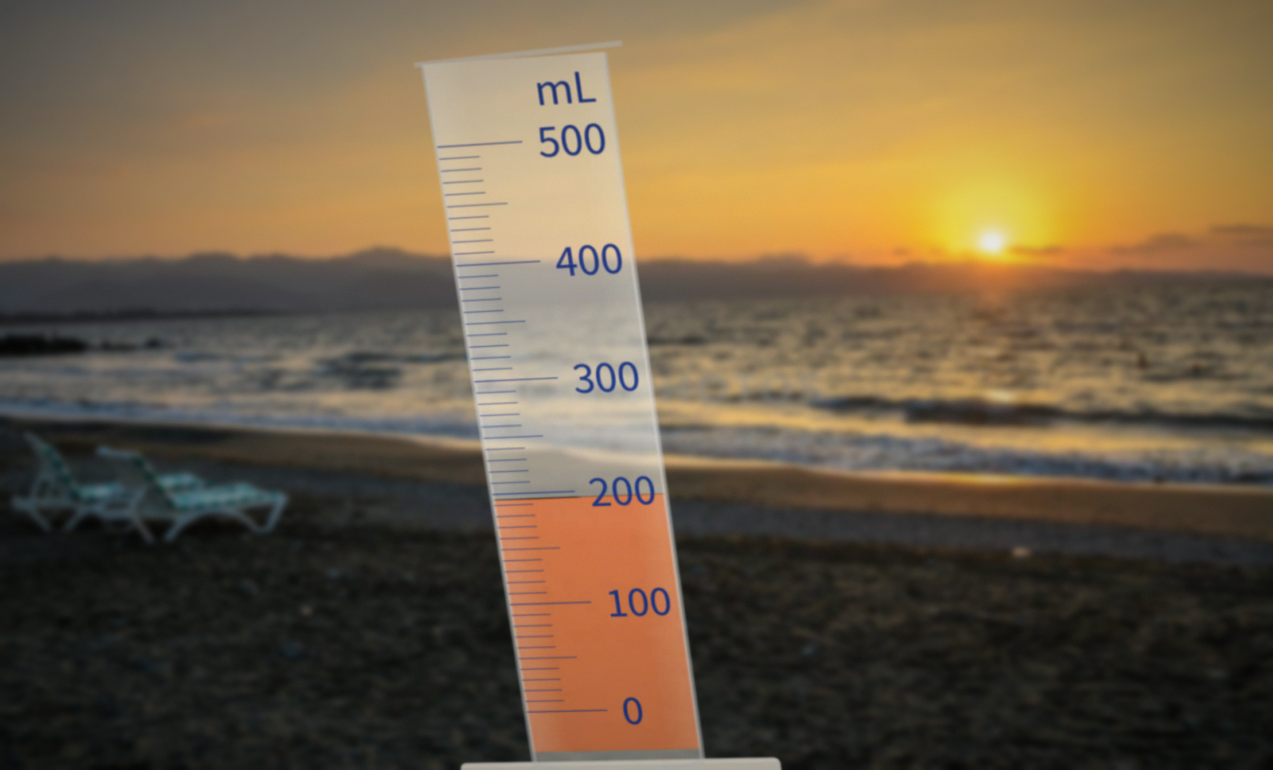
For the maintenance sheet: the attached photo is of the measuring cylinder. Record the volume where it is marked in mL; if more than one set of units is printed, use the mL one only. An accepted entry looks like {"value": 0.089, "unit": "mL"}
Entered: {"value": 195, "unit": "mL"}
